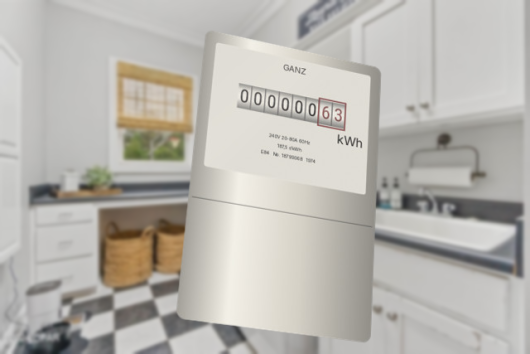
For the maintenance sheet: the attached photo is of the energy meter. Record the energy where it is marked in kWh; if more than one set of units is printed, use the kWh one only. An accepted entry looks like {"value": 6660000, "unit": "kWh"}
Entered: {"value": 0.63, "unit": "kWh"}
